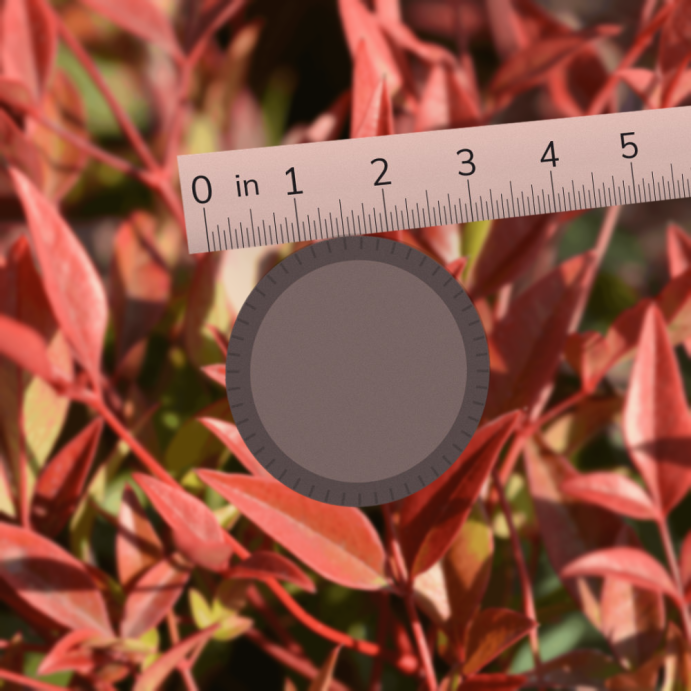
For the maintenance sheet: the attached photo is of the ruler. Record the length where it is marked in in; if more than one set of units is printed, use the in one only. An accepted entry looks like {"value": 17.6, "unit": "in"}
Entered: {"value": 3, "unit": "in"}
